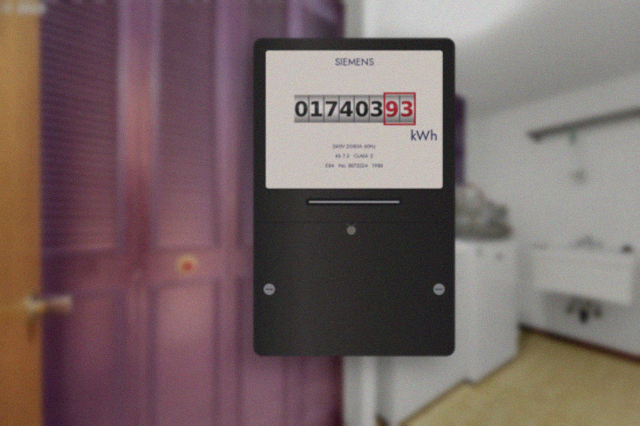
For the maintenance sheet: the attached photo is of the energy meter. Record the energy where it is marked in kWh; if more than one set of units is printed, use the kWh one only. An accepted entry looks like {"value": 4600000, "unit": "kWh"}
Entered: {"value": 17403.93, "unit": "kWh"}
